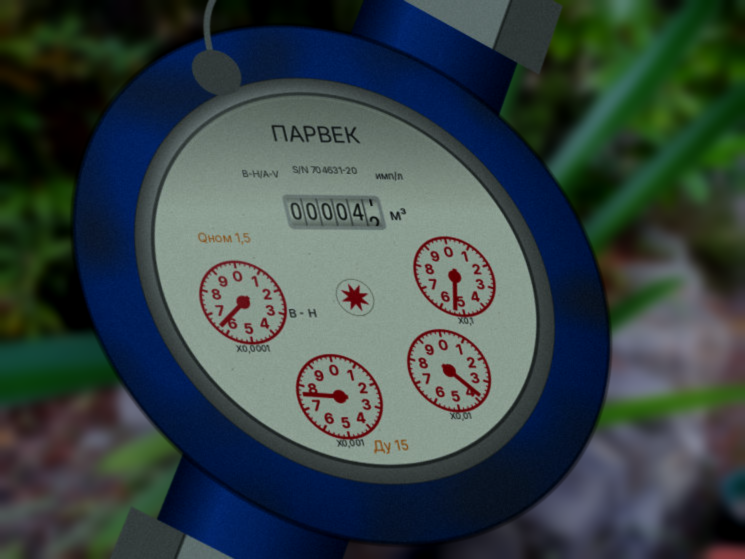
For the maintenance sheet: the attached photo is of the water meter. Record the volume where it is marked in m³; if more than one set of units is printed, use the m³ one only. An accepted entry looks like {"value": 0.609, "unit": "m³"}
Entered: {"value": 41.5376, "unit": "m³"}
